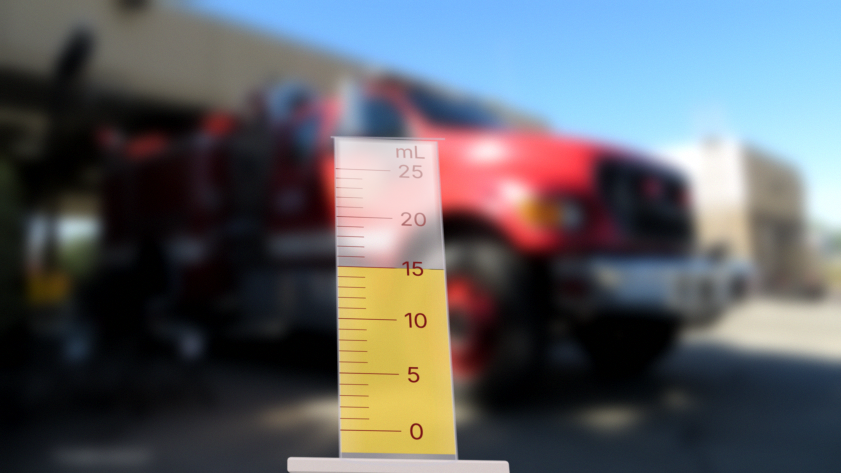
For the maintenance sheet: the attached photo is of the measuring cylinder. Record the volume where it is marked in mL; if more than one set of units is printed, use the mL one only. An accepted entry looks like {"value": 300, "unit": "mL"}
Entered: {"value": 15, "unit": "mL"}
